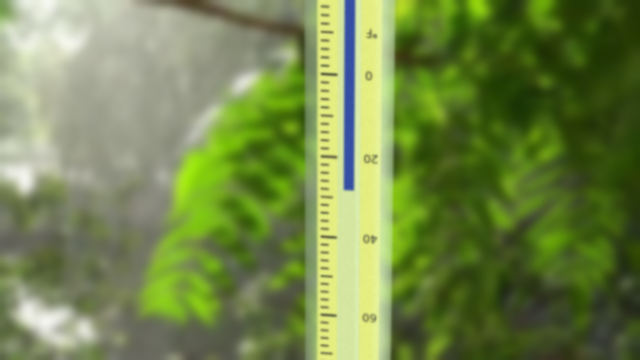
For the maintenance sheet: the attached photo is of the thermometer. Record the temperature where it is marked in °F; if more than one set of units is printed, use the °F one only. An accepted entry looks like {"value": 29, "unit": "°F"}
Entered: {"value": 28, "unit": "°F"}
